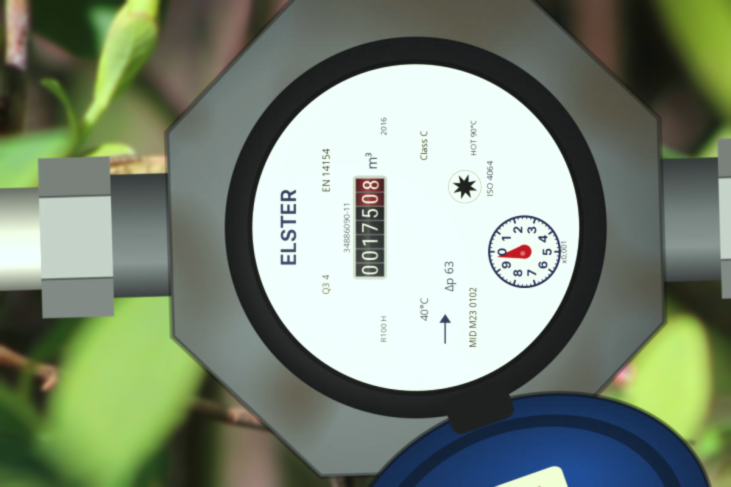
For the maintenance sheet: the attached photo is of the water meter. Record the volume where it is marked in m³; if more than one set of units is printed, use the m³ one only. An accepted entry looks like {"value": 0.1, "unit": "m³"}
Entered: {"value": 175.079, "unit": "m³"}
